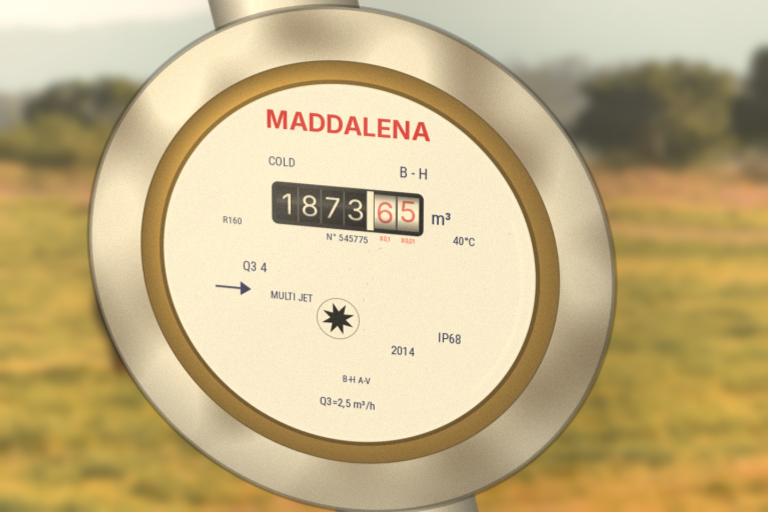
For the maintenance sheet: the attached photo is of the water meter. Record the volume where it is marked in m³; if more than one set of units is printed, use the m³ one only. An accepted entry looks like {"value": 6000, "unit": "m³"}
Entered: {"value": 1873.65, "unit": "m³"}
